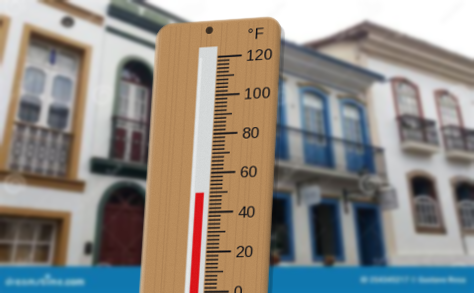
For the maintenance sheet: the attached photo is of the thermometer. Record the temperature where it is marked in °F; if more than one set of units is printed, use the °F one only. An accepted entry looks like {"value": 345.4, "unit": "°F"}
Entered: {"value": 50, "unit": "°F"}
